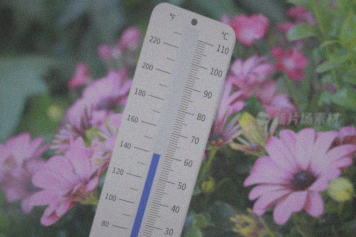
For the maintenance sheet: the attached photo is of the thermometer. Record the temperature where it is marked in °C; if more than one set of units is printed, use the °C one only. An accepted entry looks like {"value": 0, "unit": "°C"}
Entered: {"value": 60, "unit": "°C"}
